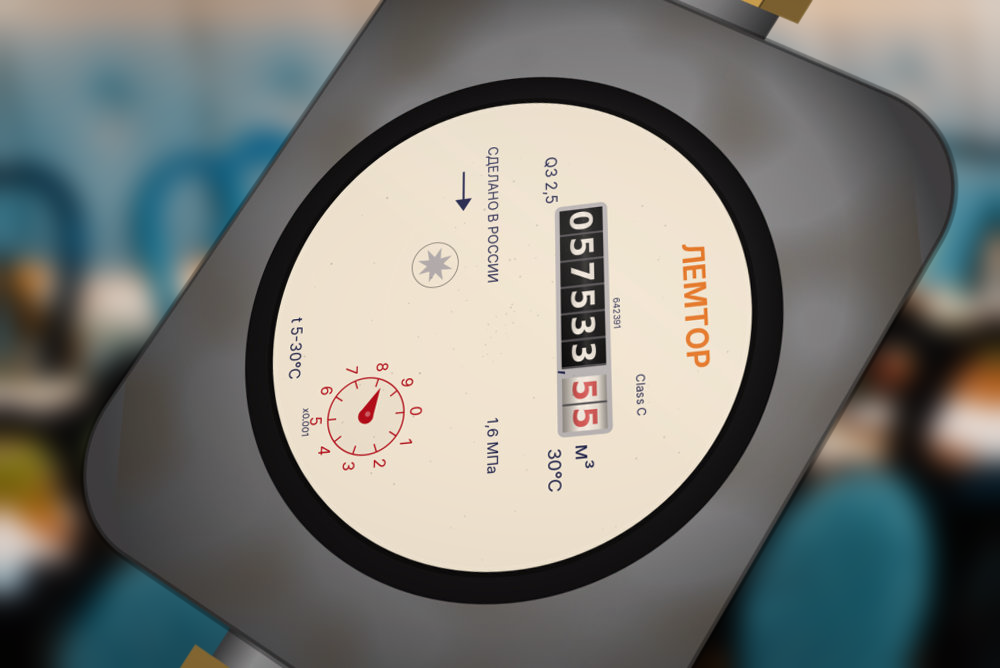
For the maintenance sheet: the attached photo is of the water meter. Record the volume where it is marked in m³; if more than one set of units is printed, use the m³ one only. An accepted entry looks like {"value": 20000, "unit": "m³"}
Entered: {"value": 57533.558, "unit": "m³"}
